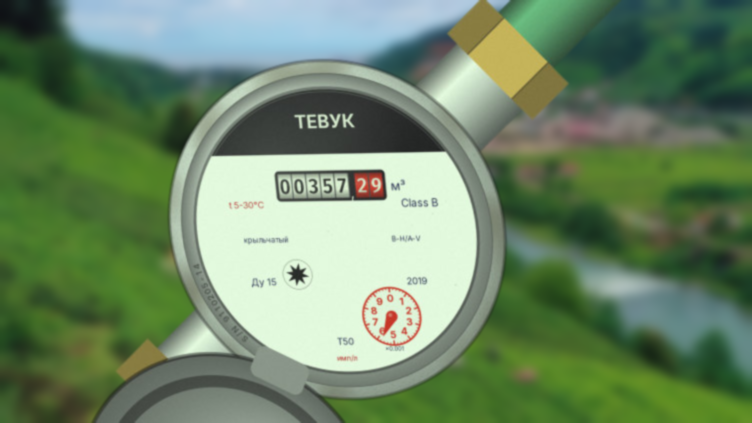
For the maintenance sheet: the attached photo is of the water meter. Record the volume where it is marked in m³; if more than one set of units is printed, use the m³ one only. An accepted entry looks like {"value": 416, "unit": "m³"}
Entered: {"value": 357.295, "unit": "m³"}
